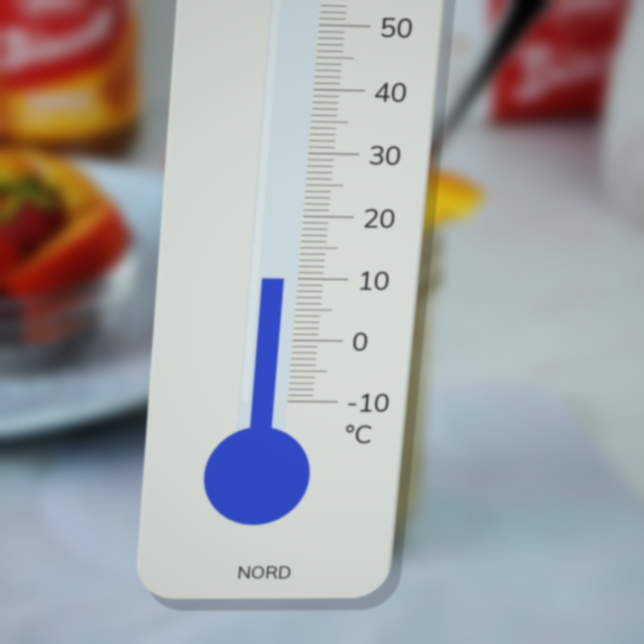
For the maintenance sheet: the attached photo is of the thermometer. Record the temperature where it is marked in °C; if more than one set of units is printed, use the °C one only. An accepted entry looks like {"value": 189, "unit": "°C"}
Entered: {"value": 10, "unit": "°C"}
